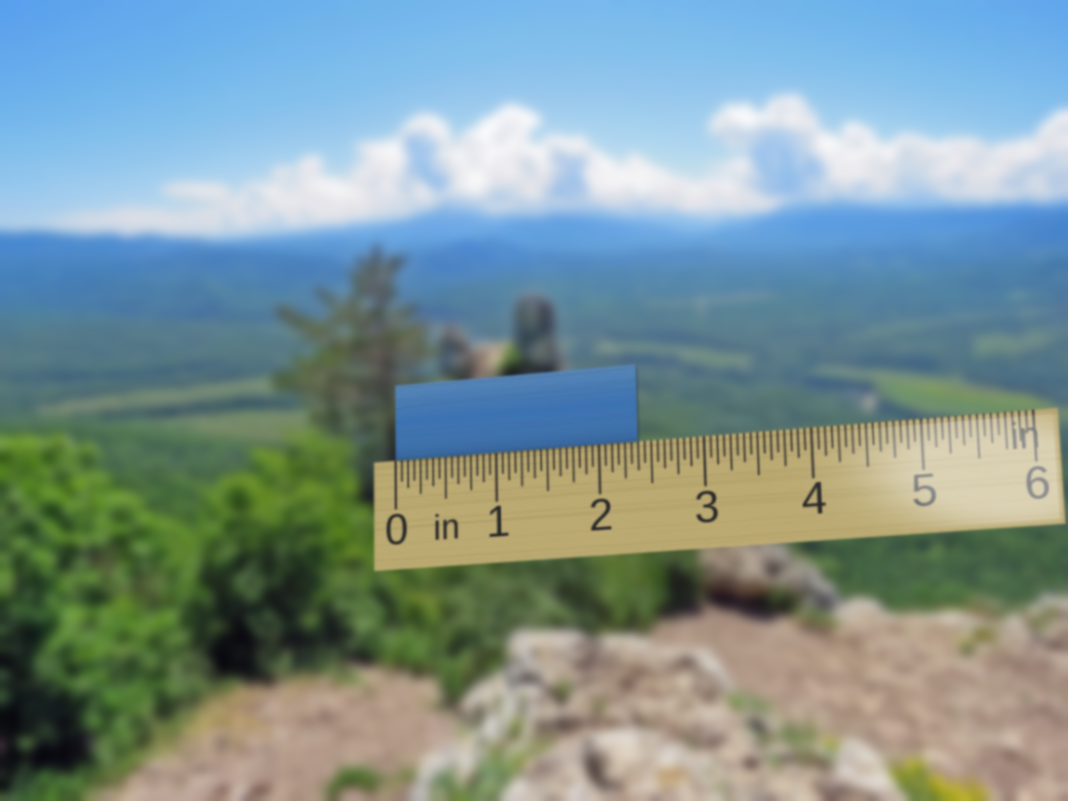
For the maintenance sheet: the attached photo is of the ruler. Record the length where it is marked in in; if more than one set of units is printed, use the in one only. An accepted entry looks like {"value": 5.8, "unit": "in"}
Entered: {"value": 2.375, "unit": "in"}
